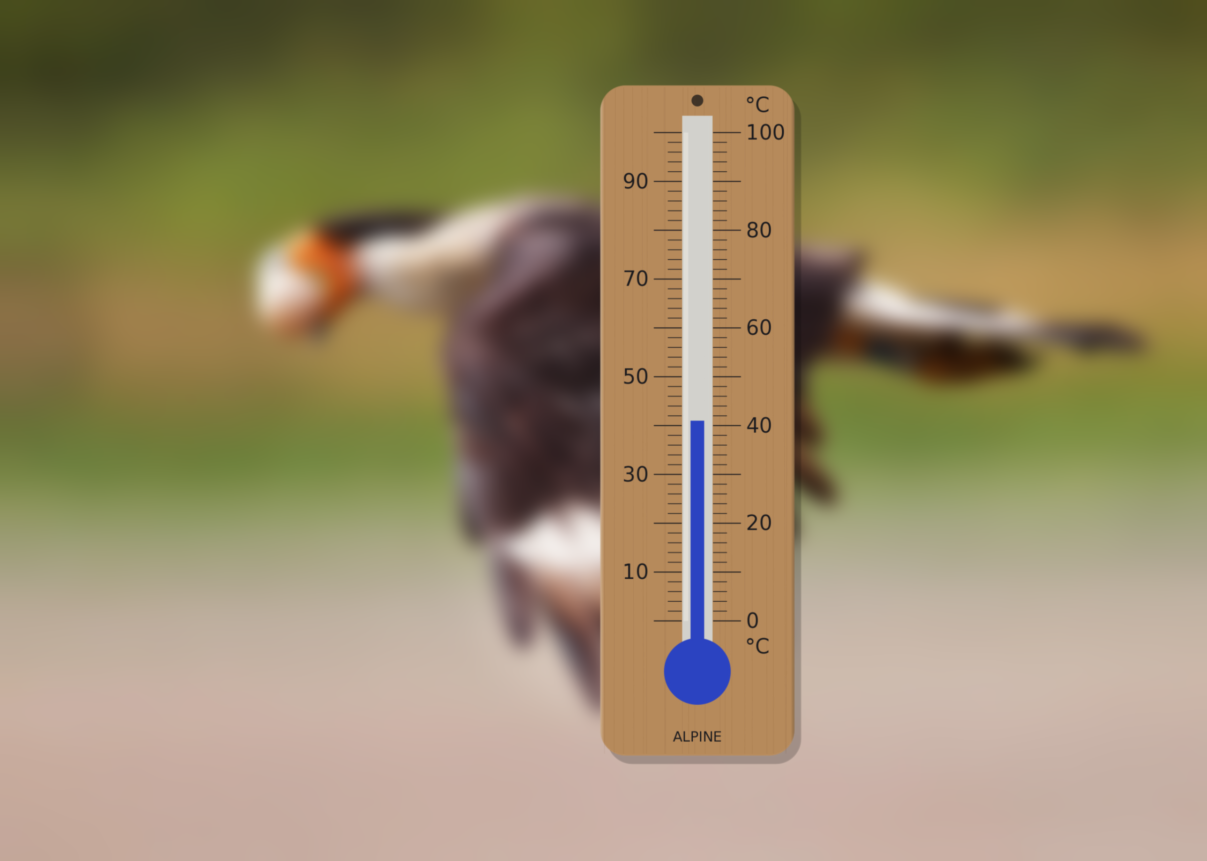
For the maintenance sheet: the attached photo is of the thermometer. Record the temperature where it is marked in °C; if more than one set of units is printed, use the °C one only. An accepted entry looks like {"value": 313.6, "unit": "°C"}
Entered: {"value": 41, "unit": "°C"}
